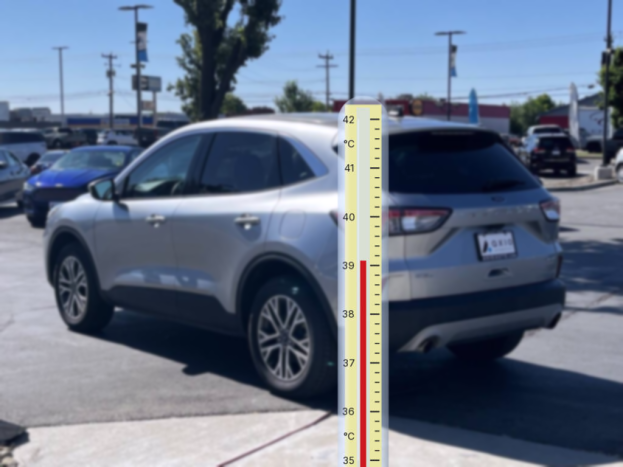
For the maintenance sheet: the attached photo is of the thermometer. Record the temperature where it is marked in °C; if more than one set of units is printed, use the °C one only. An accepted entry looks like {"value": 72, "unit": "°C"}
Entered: {"value": 39.1, "unit": "°C"}
